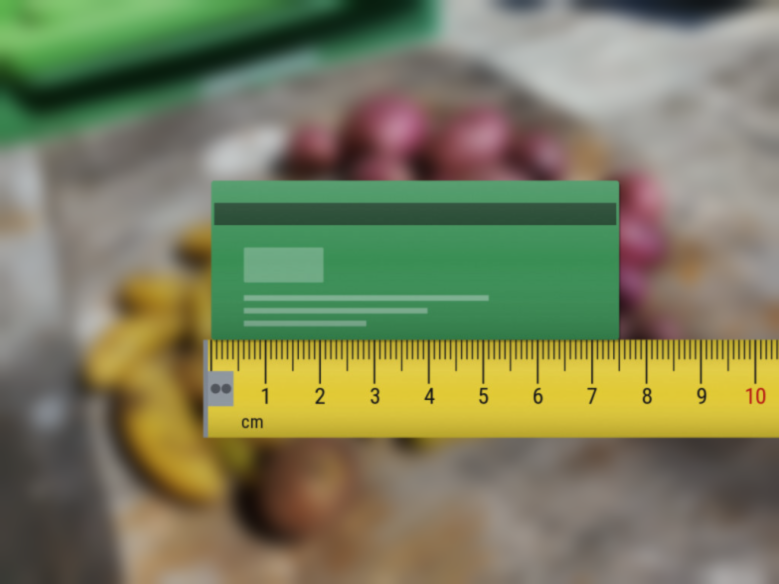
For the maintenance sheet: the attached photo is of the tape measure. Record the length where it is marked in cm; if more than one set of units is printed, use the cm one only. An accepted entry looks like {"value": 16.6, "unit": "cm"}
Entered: {"value": 7.5, "unit": "cm"}
